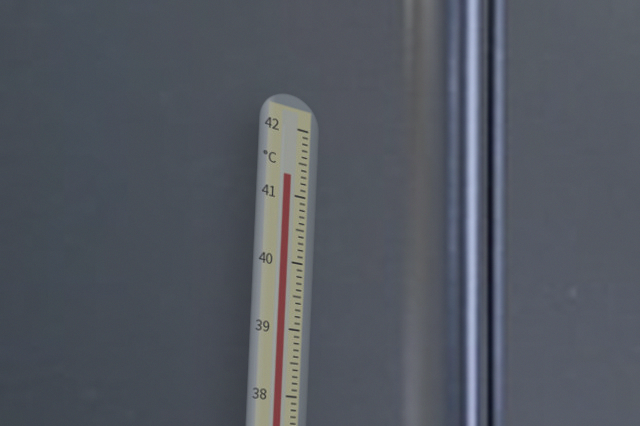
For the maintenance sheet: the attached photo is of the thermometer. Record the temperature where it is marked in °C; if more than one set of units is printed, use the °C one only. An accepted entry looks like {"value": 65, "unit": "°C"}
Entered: {"value": 41.3, "unit": "°C"}
